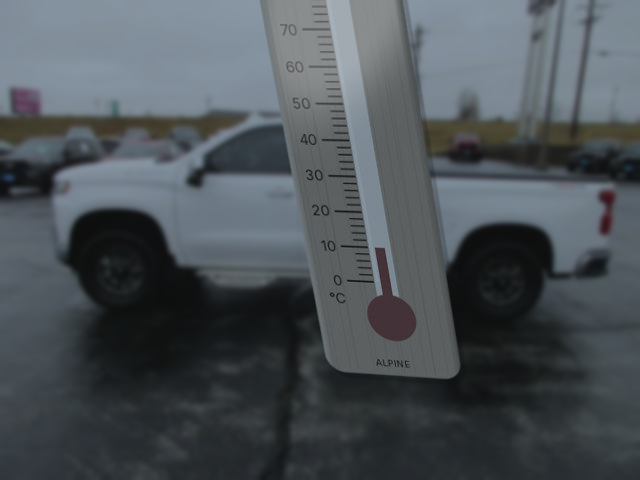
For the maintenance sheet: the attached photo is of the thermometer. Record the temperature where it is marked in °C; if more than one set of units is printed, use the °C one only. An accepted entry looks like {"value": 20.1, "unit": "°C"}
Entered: {"value": 10, "unit": "°C"}
